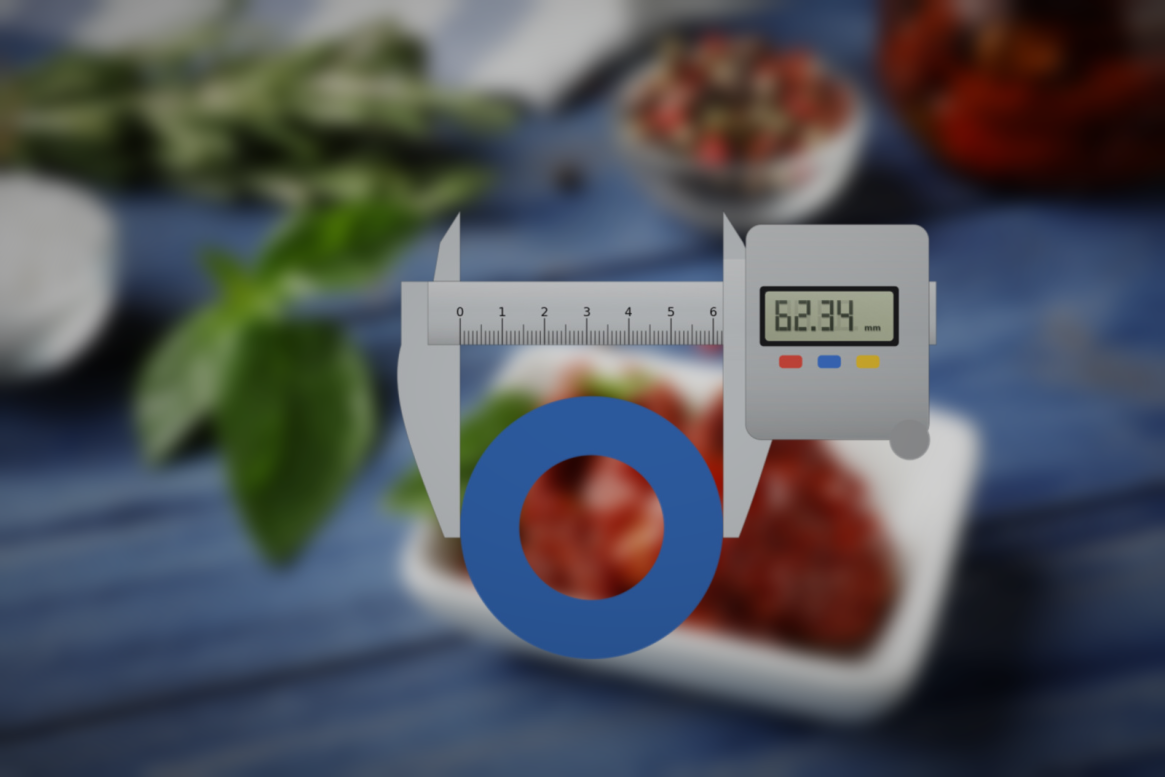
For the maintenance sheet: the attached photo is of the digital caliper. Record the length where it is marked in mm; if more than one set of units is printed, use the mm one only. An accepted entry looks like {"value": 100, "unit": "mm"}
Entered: {"value": 62.34, "unit": "mm"}
